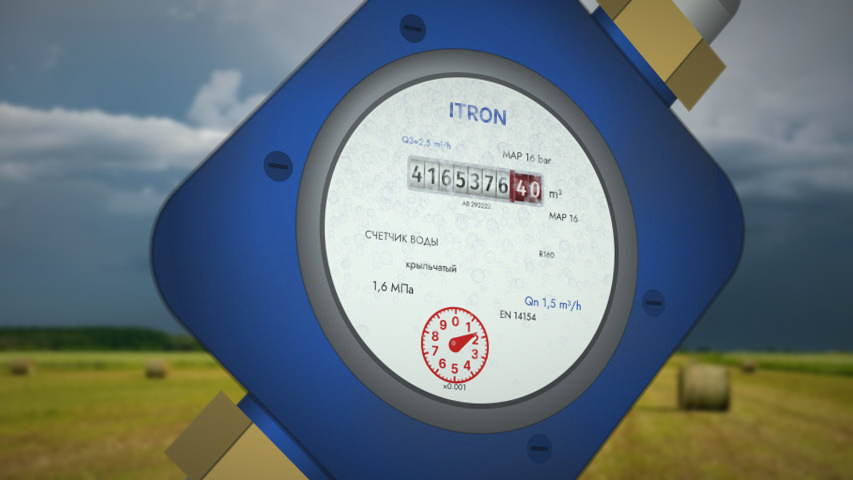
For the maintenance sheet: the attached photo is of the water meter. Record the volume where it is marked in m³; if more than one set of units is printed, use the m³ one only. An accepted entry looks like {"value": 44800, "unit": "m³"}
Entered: {"value": 4165376.401, "unit": "m³"}
